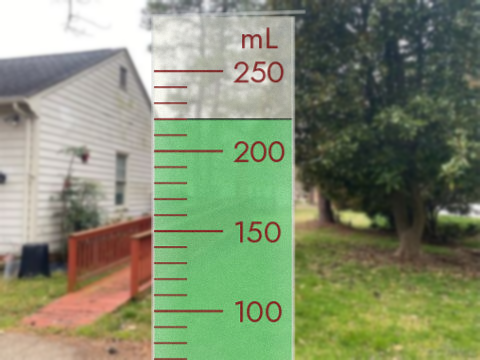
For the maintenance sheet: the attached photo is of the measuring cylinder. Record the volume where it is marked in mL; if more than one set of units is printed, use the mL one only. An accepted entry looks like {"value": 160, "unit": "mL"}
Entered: {"value": 220, "unit": "mL"}
